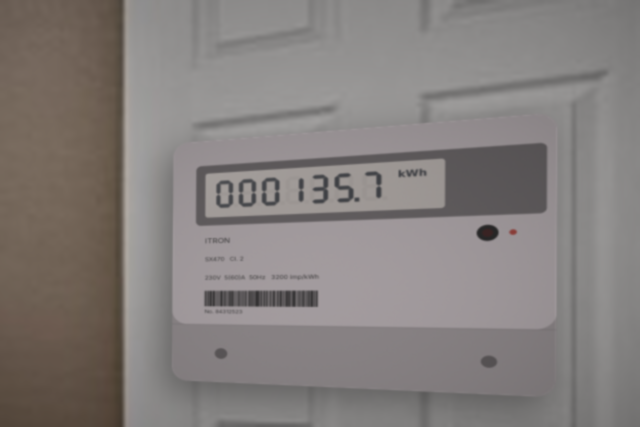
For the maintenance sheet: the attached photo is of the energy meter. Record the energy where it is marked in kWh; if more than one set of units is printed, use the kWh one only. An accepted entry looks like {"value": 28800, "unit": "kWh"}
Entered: {"value": 135.7, "unit": "kWh"}
